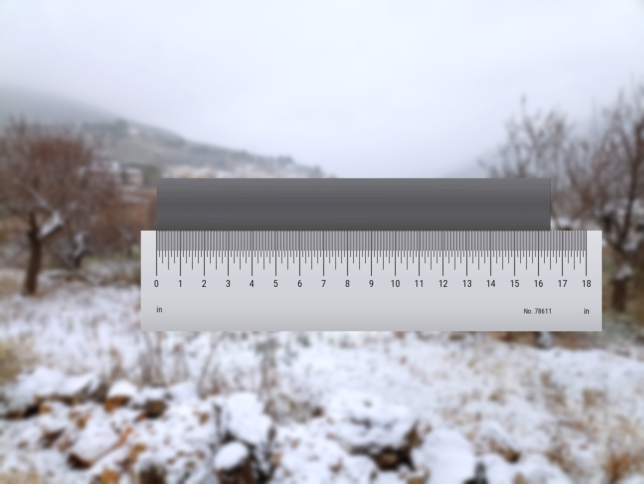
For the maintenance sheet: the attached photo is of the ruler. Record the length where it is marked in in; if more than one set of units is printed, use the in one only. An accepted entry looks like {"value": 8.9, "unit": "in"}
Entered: {"value": 16.5, "unit": "in"}
